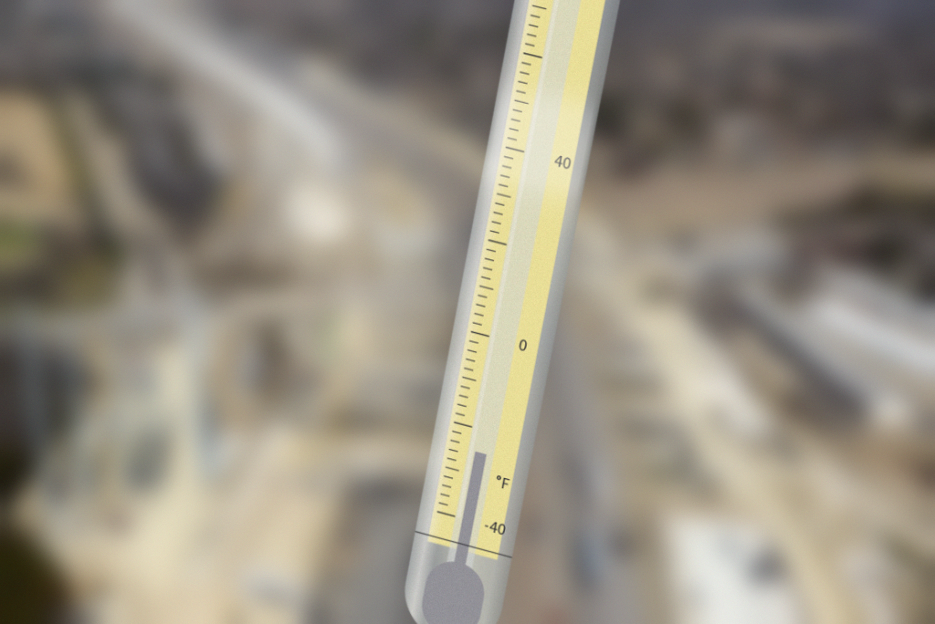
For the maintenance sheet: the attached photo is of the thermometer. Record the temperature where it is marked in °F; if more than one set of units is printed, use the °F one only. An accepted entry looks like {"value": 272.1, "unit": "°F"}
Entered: {"value": -25, "unit": "°F"}
